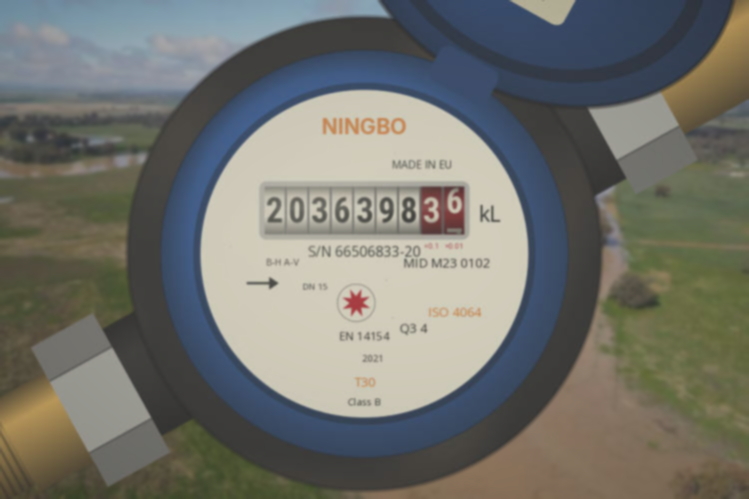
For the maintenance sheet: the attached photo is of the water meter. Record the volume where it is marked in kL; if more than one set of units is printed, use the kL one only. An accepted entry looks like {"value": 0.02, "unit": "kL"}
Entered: {"value": 2036398.36, "unit": "kL"}
